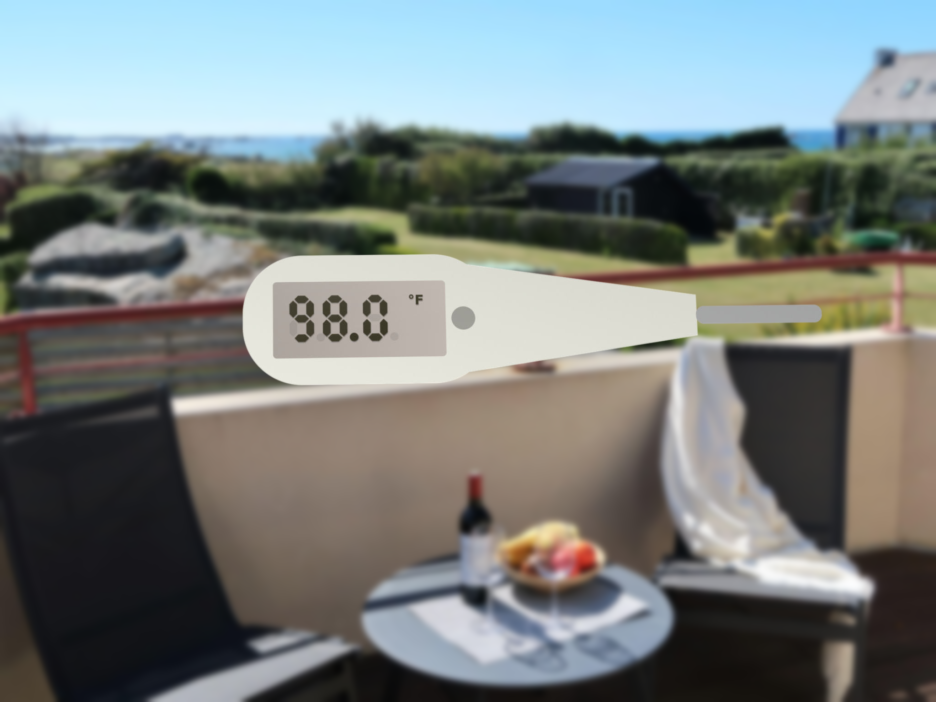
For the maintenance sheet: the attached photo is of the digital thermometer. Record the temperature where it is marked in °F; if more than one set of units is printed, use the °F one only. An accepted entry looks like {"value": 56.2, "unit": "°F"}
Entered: {"value": 98.0, "unit": "°F"}
